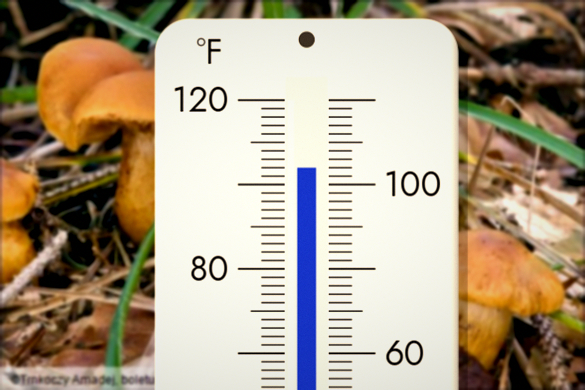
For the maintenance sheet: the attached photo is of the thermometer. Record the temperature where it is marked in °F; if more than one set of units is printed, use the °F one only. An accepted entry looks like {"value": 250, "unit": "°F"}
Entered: {"value": 104, "unit": "°F"}
